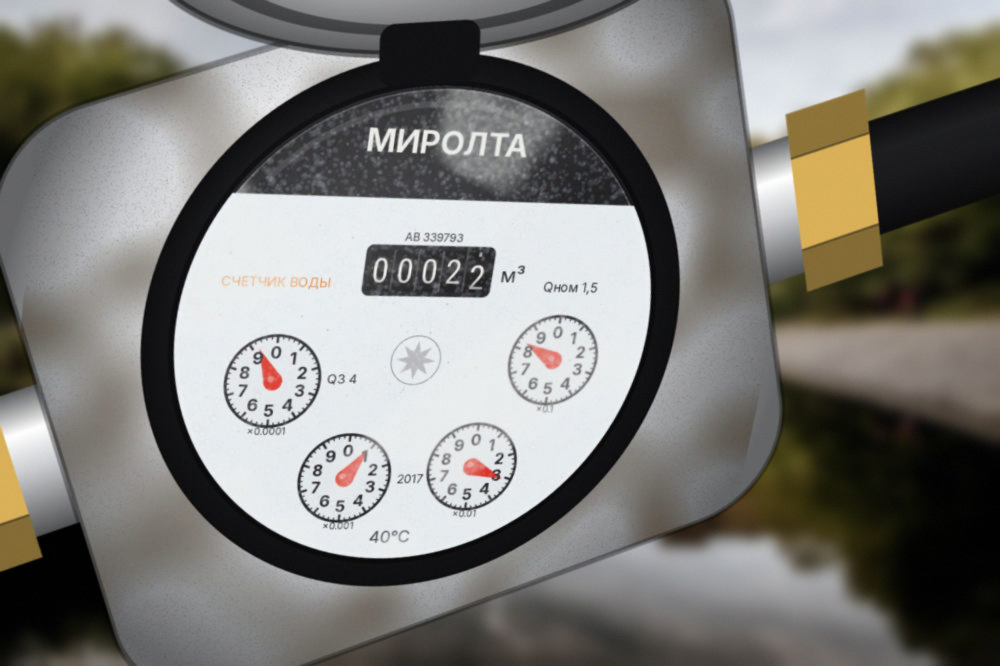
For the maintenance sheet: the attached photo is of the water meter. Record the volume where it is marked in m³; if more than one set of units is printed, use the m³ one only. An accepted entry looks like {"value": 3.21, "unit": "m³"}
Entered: {"value": 21.8309, "unit": "m³"}
